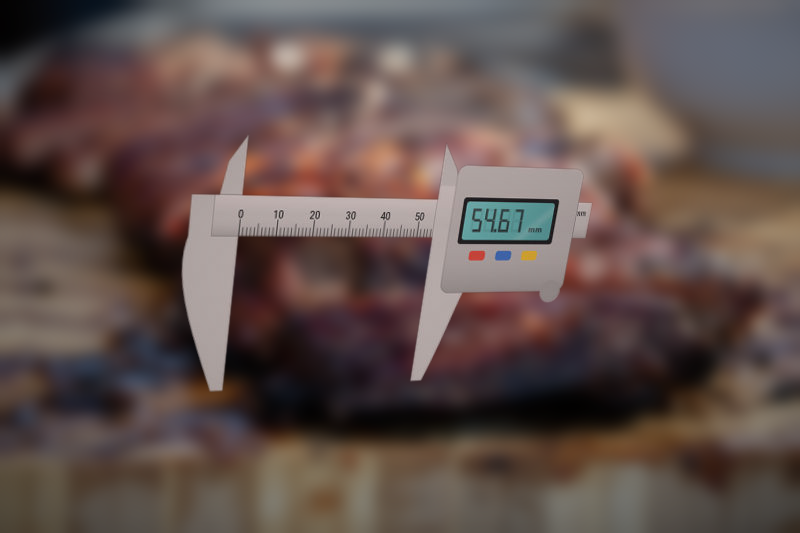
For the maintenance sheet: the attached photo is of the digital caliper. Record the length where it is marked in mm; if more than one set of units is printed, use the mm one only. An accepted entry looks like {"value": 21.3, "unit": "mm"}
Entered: {"value": 54.67, "unit": "mm"}
